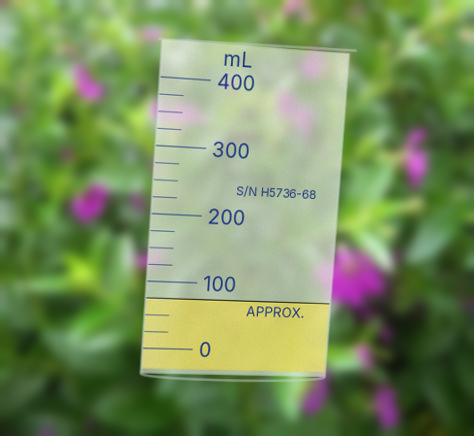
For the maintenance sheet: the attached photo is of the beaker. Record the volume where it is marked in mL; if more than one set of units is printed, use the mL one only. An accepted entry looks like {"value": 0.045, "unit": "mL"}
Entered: {"value": 75, "unit": "mL"}
